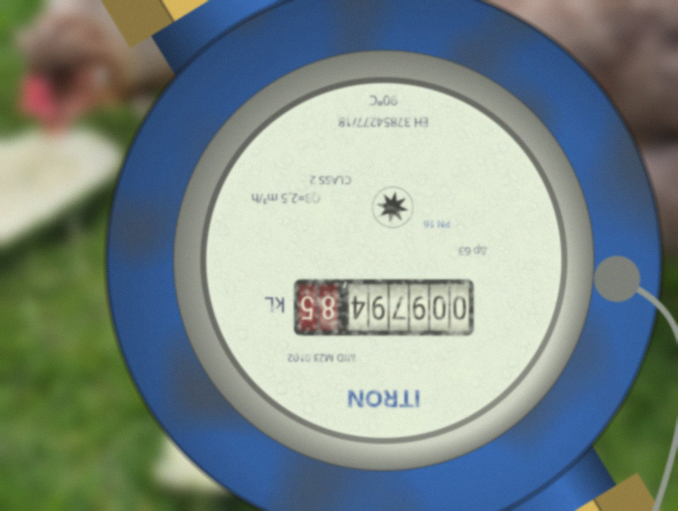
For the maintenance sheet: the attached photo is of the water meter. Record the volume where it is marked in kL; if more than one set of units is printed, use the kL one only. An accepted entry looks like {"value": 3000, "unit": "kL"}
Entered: {"value": 9794.85, "unit": "kL"}
